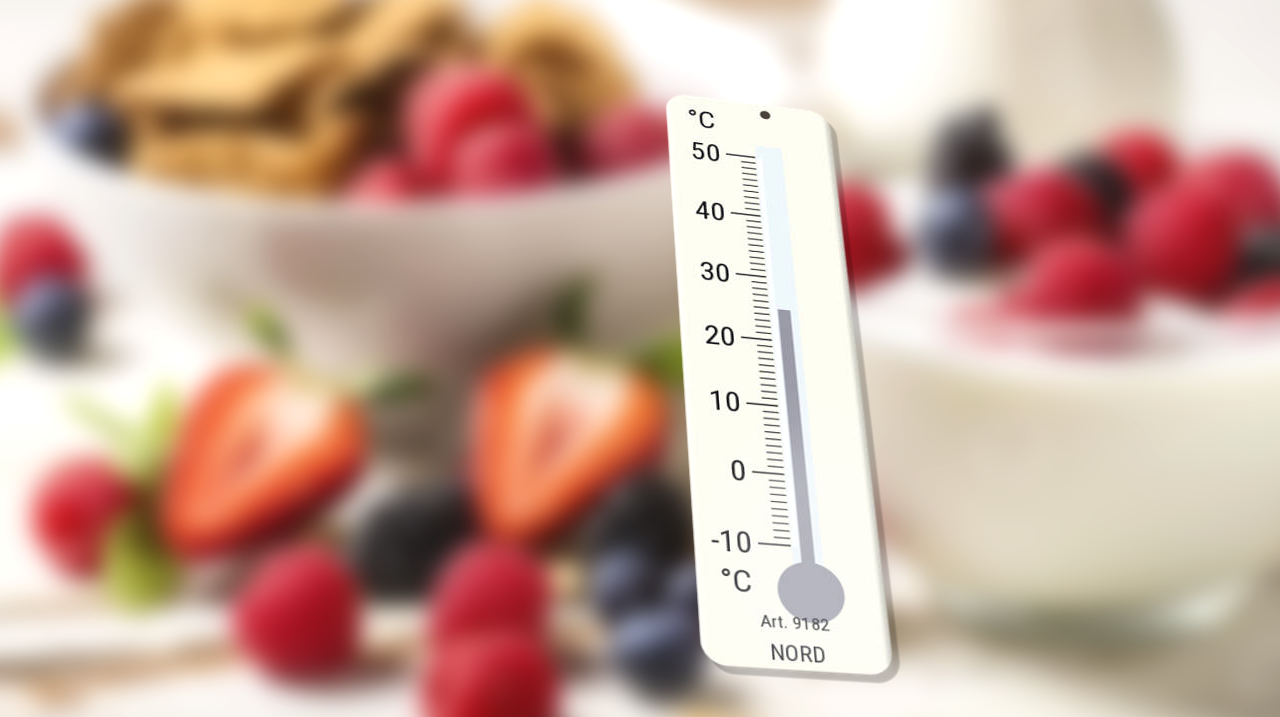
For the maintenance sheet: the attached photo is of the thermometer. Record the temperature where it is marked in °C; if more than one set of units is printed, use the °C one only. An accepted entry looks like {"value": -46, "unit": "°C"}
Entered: {"value": 25, "unit": "°C"}
